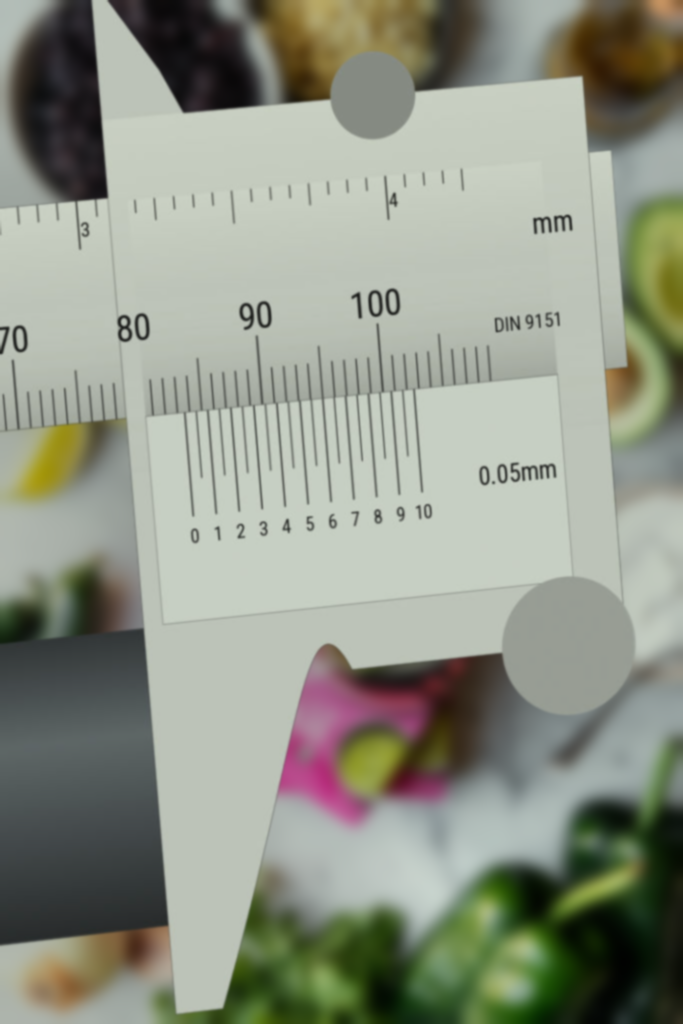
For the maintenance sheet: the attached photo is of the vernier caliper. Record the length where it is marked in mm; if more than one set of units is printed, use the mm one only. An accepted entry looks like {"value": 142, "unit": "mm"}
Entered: {"value": 83.6, "unit": "mm"}
